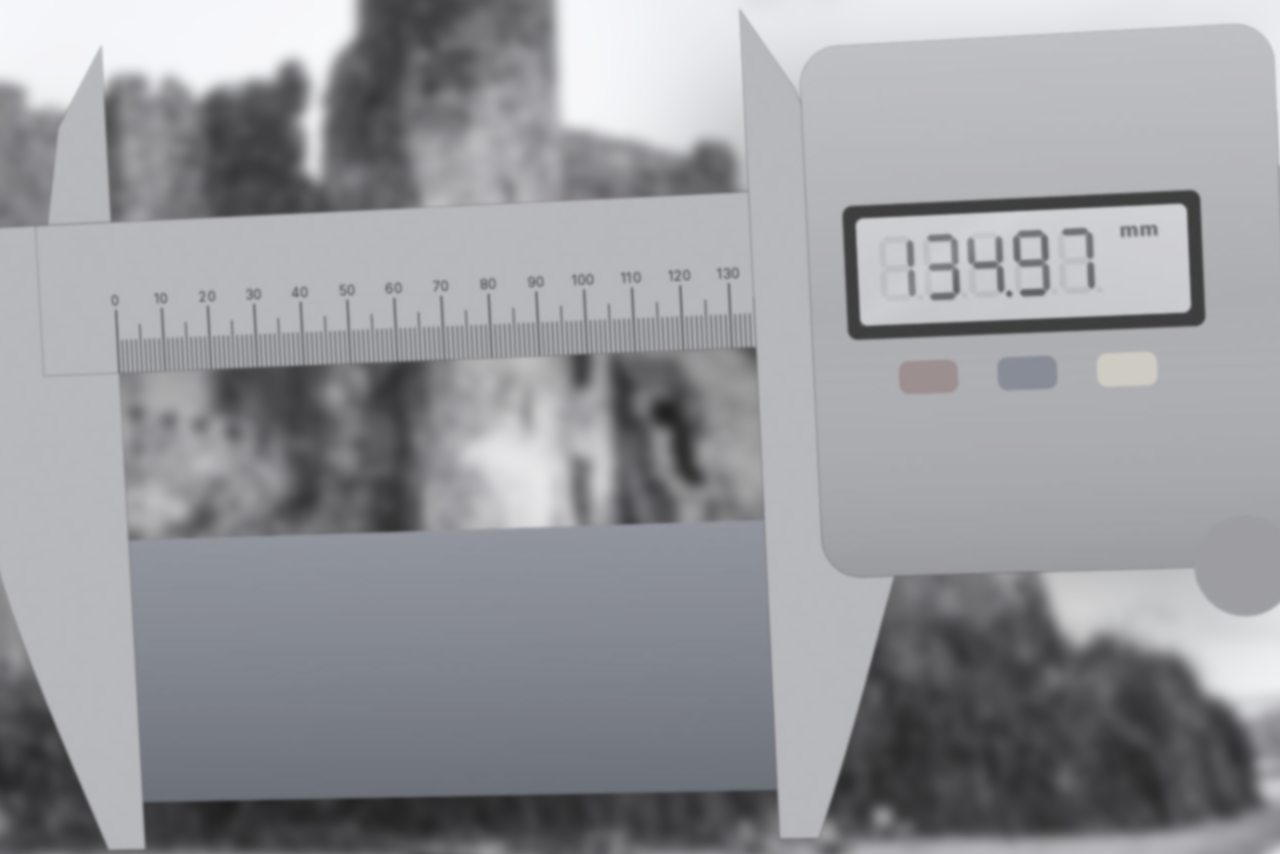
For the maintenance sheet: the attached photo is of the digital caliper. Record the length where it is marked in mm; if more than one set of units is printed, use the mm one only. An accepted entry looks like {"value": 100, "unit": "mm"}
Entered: {"value": 134.97, "unit": "mm"}
